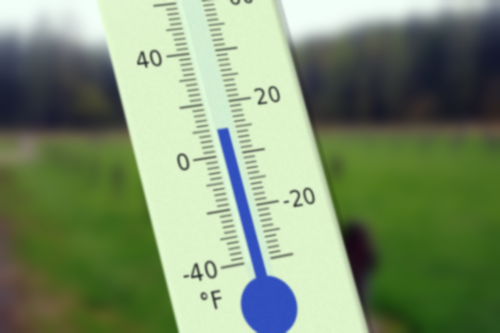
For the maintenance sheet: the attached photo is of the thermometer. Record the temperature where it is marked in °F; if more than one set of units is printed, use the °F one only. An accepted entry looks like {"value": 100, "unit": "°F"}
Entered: {"value": 10, "unit": "°F"}
